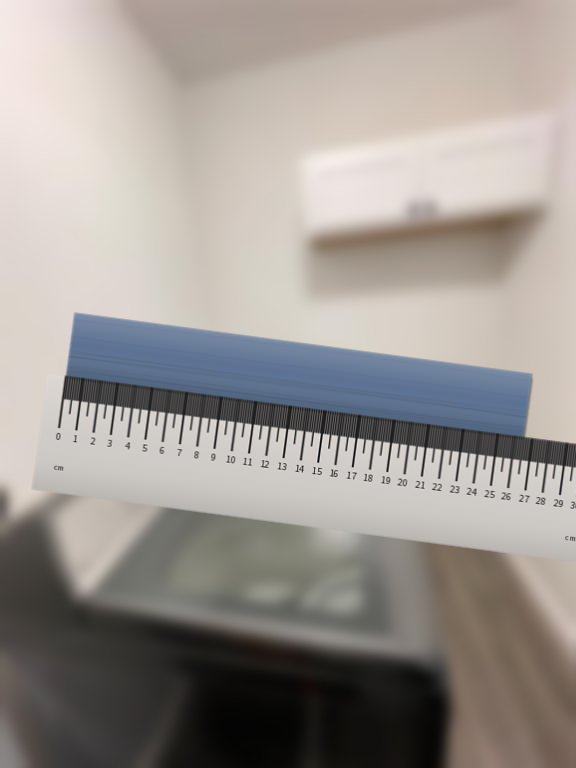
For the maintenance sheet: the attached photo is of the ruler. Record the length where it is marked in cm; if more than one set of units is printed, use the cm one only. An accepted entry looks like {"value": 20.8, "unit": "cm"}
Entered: {"value": 26.5, "unit": "cm"}
